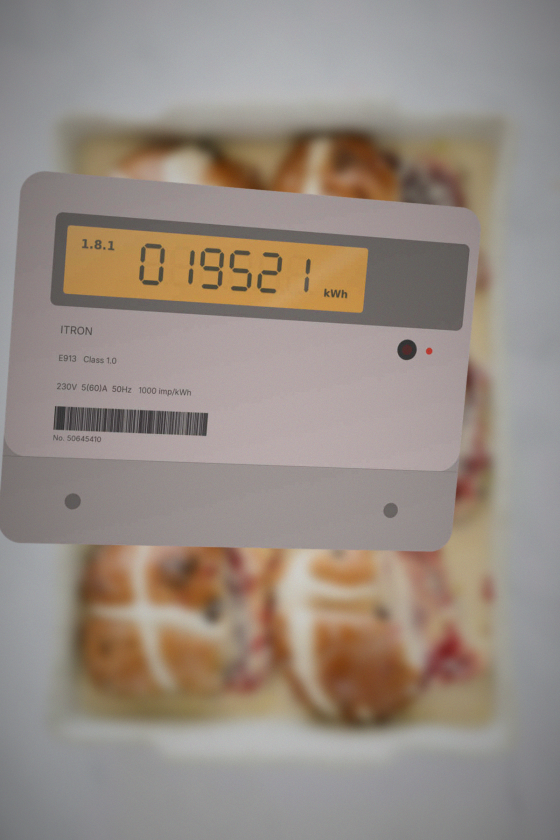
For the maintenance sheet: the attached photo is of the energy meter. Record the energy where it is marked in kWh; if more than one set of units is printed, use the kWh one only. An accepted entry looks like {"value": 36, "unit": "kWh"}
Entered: {"value": 19521, "unit": "kWh"}
